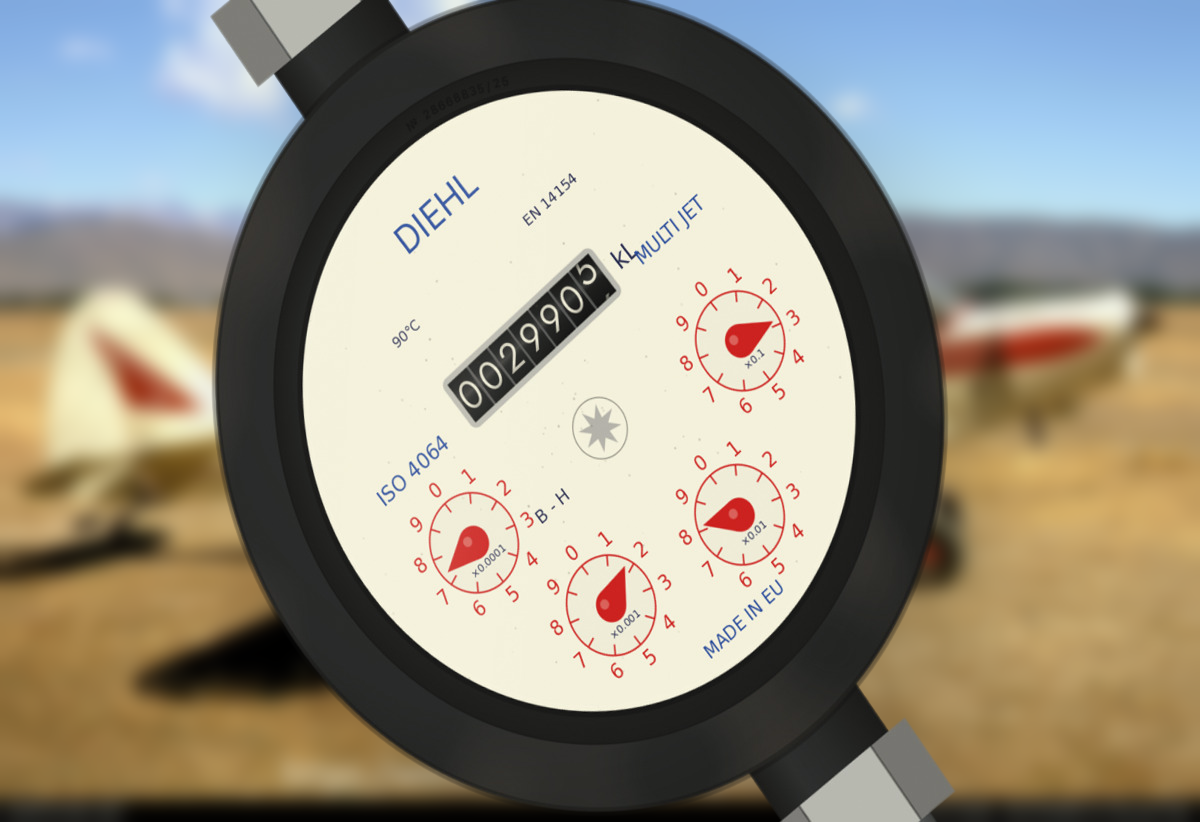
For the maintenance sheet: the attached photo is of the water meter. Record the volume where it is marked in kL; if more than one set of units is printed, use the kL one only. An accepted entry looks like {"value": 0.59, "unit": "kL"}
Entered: {"value": 29905.2817, "unit": "kL"}
